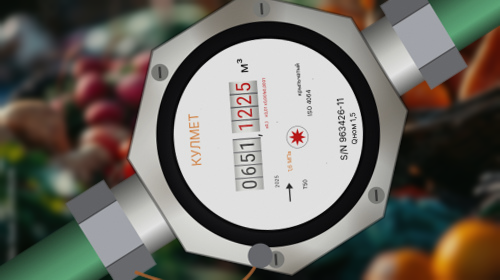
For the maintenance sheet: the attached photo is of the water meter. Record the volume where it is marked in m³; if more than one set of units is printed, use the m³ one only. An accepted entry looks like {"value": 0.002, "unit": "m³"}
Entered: {"value": 651.1225, "unit": "m³"}
